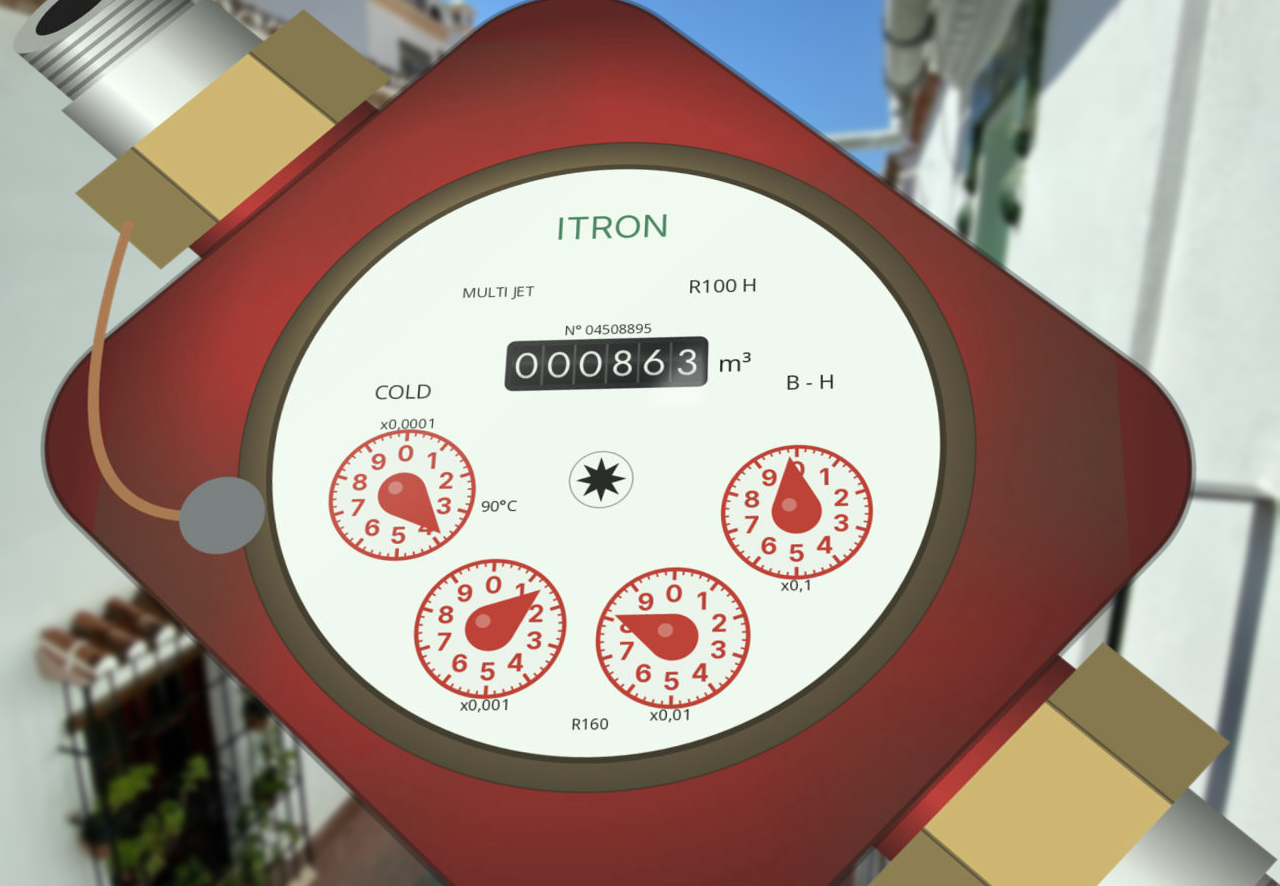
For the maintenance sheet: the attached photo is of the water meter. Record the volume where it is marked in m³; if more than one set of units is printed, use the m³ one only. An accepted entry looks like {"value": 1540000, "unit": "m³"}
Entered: {"value": 862.9813, "unit": "m³"}
